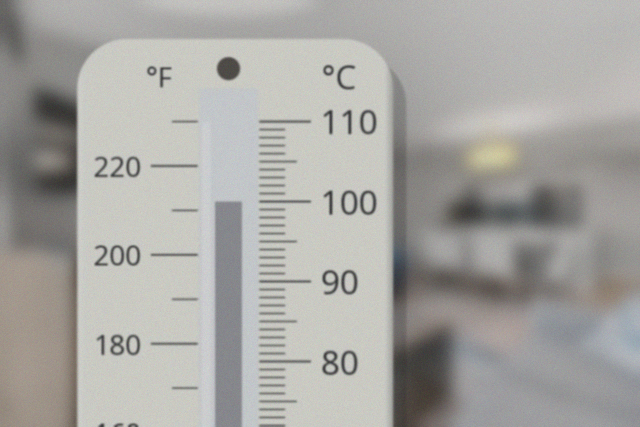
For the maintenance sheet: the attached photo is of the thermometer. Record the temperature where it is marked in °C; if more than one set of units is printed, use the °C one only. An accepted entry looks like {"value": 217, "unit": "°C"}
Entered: {"value": 100, "unit": "°C"}
